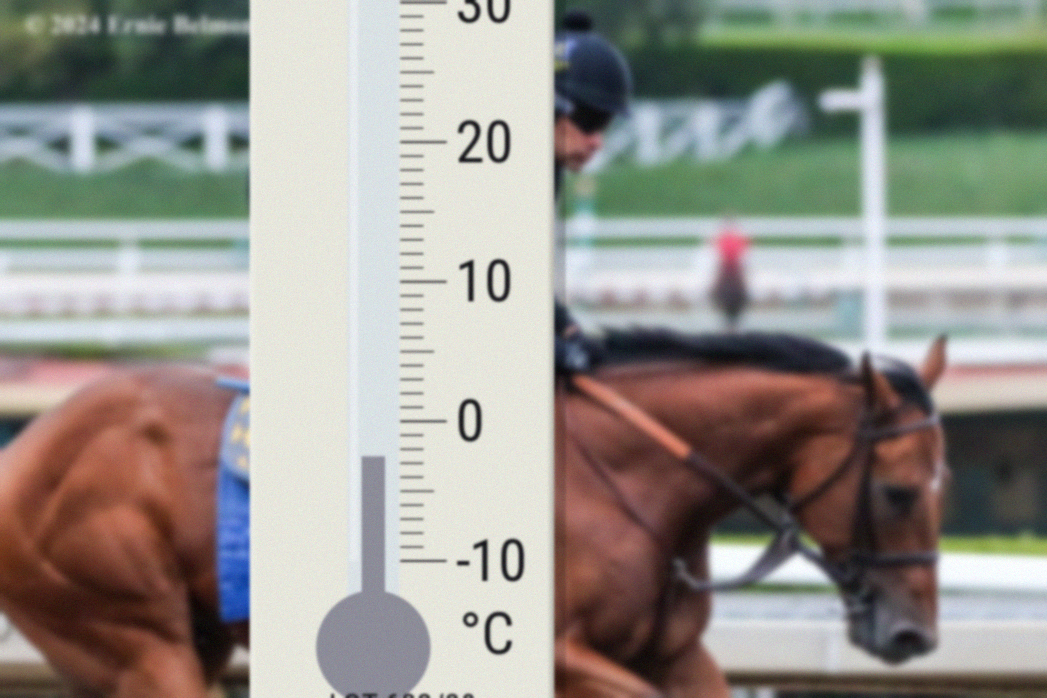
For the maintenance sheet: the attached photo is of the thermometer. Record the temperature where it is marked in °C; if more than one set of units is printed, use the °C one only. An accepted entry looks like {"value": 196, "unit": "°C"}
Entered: {"value": -2.5, "unit": "°C"}
